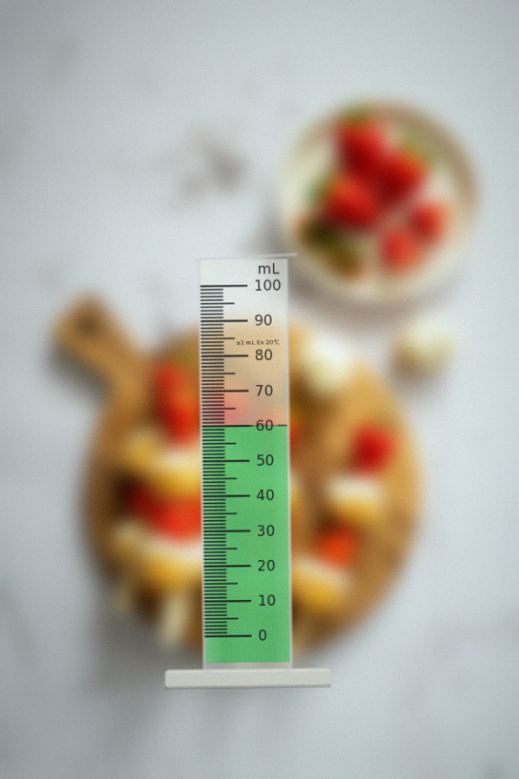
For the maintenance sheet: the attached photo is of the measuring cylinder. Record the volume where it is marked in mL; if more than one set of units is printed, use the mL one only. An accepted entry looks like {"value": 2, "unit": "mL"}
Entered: {"value": 60, "unit": "mL"}
